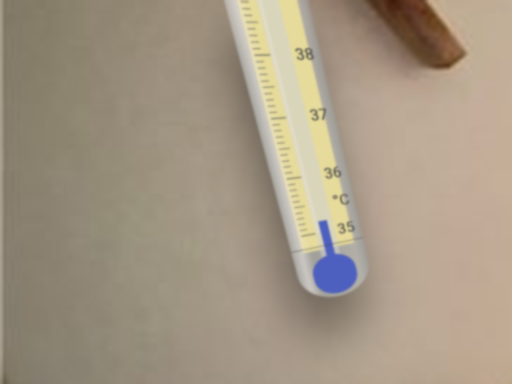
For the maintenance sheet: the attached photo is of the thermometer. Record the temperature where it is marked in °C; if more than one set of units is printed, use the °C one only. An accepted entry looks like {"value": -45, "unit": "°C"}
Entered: {"value": 35.2, "unit": "°C"}
